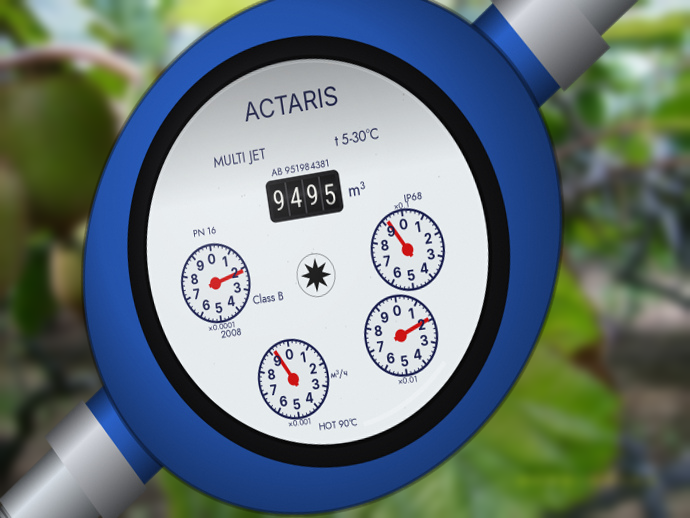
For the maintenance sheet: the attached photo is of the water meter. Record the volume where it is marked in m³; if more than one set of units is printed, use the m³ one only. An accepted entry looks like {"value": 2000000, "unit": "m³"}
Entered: {"value": 9494.9192, "unit": "m³"}
